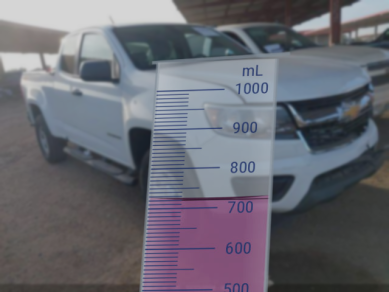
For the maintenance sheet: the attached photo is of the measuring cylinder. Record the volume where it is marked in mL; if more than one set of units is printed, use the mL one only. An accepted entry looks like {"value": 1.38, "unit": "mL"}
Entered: {"value": 720, "unit": "mL"}
